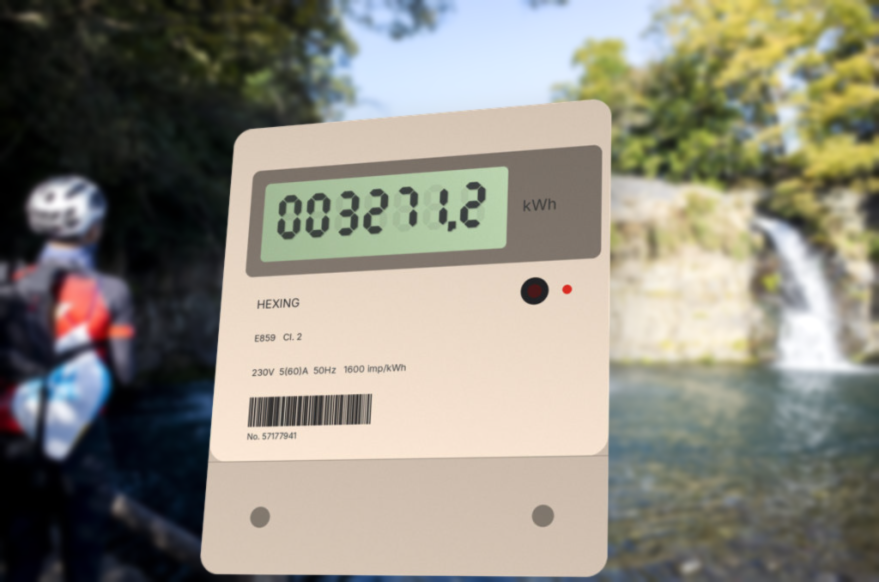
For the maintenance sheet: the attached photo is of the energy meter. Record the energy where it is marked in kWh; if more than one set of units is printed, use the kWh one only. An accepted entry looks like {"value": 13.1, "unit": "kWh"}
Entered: {"value": 3271.2, "unit": "kWh"}
